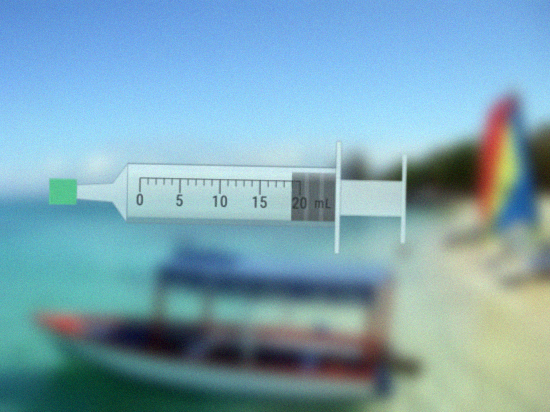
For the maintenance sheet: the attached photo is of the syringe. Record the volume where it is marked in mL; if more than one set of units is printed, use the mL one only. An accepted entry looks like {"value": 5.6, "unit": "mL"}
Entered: {"value": 19, "unit": "mL"}
